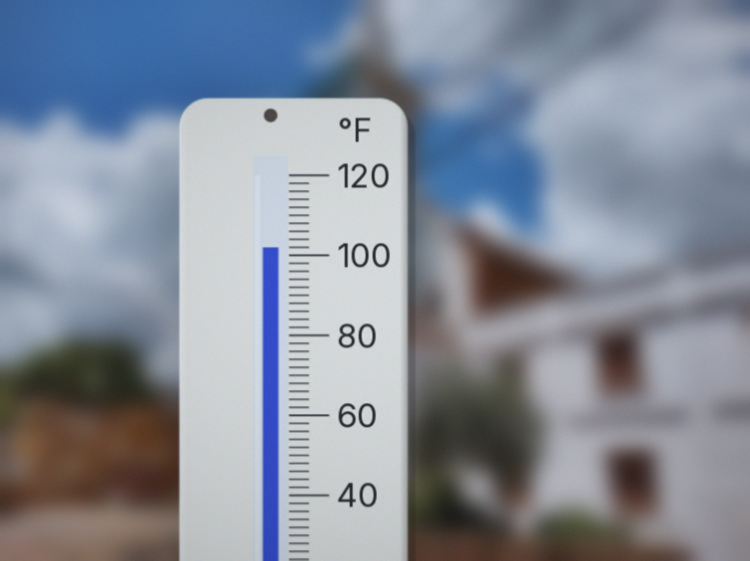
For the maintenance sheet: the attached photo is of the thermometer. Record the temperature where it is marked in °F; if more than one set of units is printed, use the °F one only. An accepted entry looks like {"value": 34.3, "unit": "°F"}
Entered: {"value": 102, "unit": "°F"}
